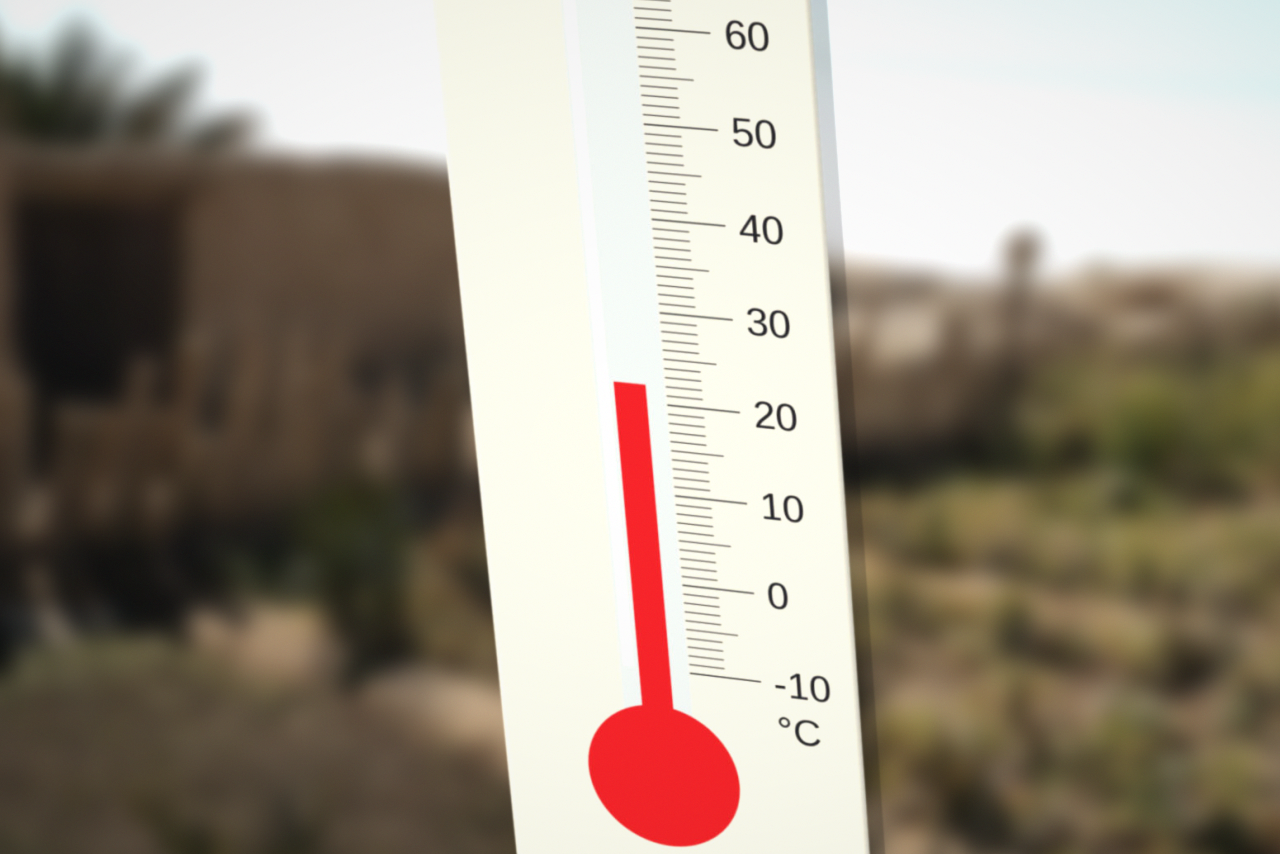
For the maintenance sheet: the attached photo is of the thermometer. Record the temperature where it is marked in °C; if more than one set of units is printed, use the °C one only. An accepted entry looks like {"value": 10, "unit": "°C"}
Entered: {"value": 22, "unit": "°C"}
